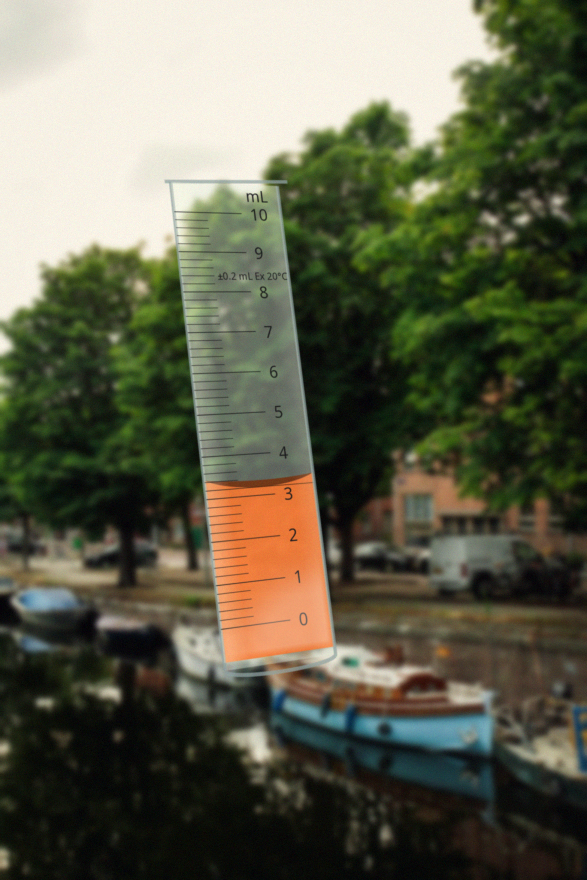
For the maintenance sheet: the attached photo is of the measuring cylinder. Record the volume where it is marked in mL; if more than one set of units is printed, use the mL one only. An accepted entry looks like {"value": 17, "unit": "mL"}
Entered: {"value": 3.2, "unit": "mL"}
